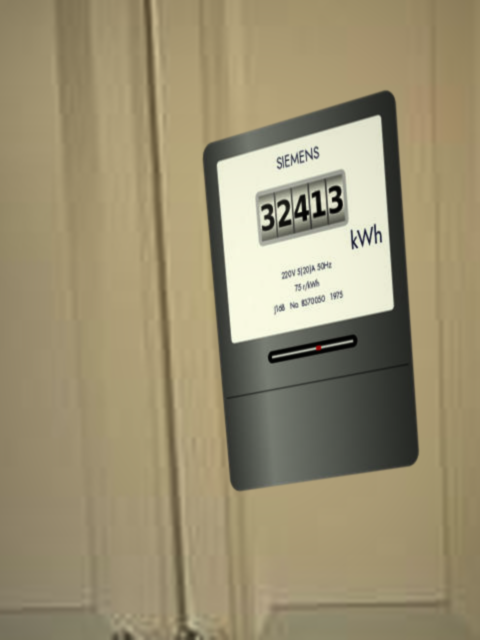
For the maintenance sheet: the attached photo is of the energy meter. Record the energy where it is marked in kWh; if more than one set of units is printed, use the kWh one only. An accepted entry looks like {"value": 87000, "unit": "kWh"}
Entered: {"value": 32413, "unit": "kWh"}
